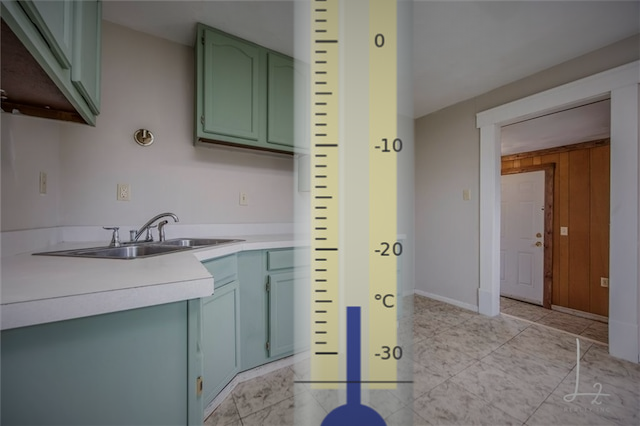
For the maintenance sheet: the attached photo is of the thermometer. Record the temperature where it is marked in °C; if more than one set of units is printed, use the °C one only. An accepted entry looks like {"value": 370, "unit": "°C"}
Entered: {"value": -25.5, "unit": "°C"}
